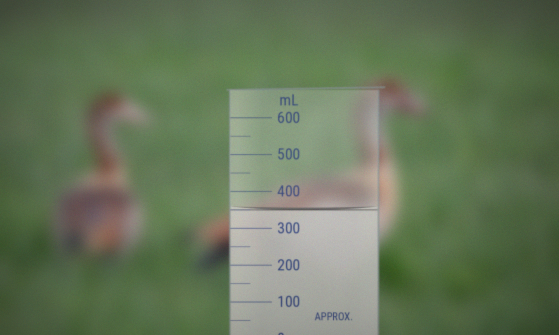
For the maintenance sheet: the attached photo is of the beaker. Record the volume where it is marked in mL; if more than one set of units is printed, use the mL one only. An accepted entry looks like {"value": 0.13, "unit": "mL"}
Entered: {"value": 350, "unit": "mL"}
